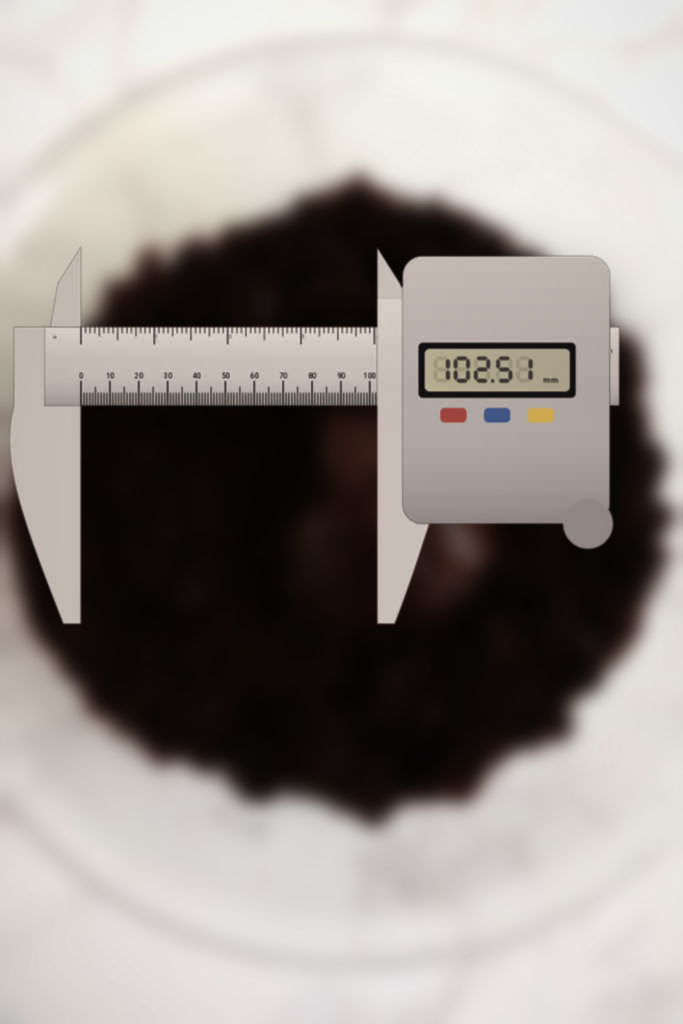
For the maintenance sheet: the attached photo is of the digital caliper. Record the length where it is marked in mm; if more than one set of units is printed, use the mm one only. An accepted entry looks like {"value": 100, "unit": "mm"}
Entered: {"value": 102.51, "unit": "mm"}
